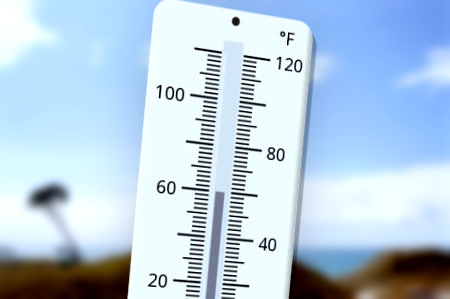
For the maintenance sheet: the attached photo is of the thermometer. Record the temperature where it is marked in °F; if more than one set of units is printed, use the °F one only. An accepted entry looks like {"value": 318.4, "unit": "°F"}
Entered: {"value": 60, "unit": "°F"}
